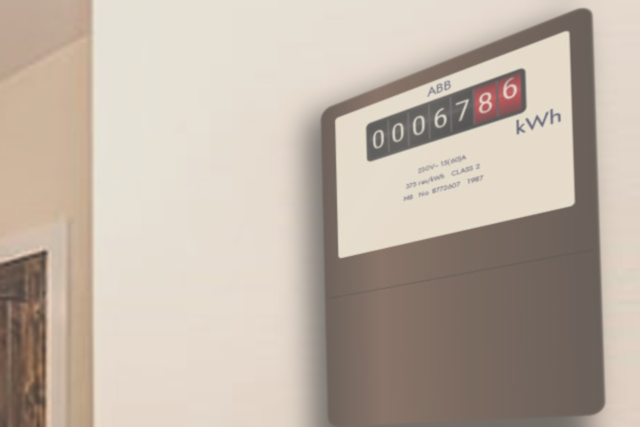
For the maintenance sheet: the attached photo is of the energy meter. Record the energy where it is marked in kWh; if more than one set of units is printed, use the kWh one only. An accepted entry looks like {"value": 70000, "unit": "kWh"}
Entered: {"value": 67.86, "unit": "kWh"}
